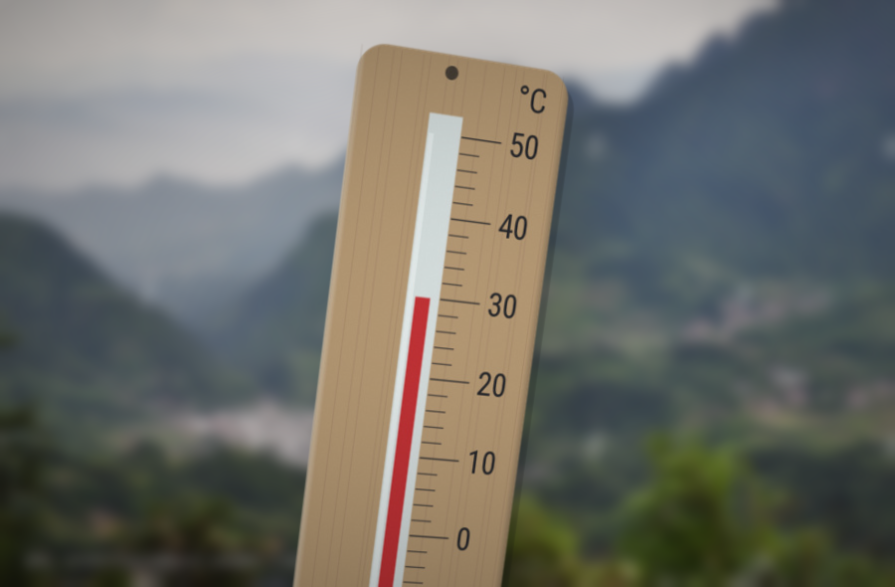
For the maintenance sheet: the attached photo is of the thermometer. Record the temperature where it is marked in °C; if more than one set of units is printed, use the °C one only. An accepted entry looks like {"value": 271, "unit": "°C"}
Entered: {"value": 30, "unit": "°C"}
